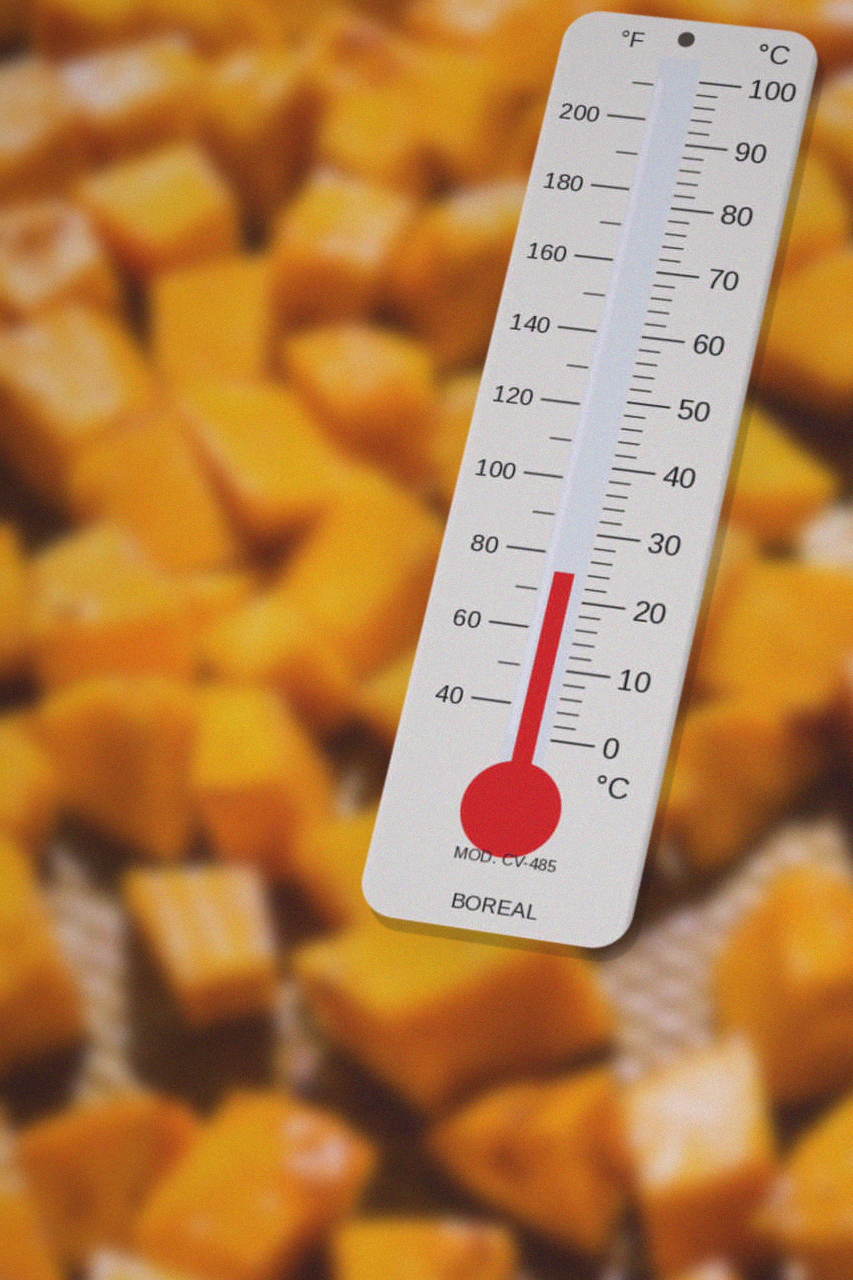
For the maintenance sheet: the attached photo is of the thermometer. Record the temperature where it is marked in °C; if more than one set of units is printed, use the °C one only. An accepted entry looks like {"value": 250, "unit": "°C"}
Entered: {"value": 24, "unit": "°C"}
